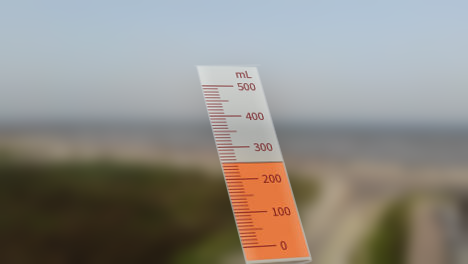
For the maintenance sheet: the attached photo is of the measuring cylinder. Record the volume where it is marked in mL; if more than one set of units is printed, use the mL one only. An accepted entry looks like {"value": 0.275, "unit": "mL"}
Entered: {"value": 250, "unit": "mL"}
